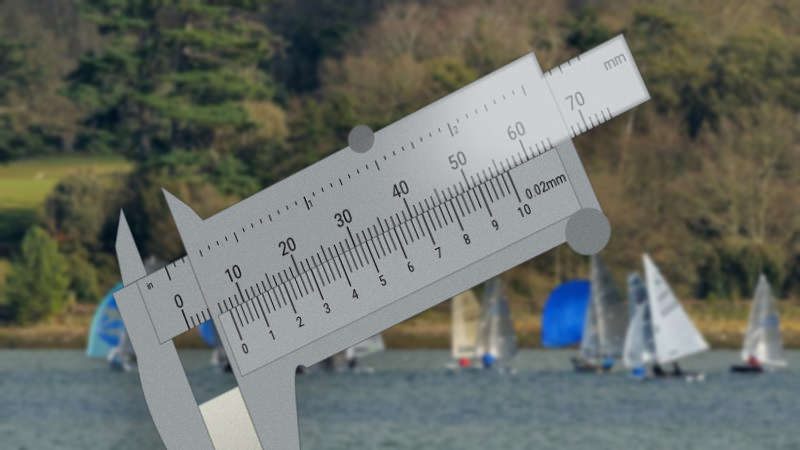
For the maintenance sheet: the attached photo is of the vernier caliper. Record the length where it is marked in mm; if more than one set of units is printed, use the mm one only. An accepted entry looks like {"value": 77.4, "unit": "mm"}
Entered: {"value": 7.4, "unit": "mm"}
